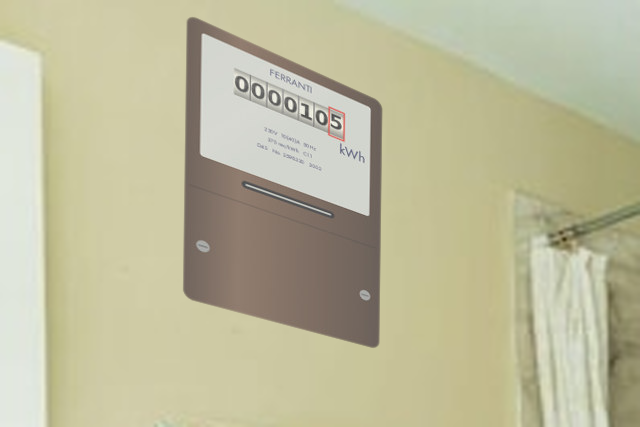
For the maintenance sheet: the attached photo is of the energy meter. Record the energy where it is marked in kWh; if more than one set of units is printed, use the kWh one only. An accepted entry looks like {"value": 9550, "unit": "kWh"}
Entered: {"value": 10.5, "unit": "kWh"}
